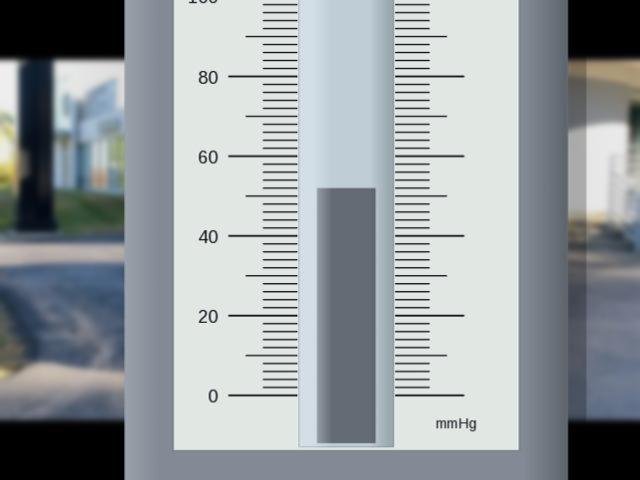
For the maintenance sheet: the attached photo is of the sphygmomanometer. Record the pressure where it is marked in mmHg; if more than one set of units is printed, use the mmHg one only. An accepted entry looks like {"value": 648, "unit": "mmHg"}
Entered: {"value": 52, "unit": "mmHg"}
